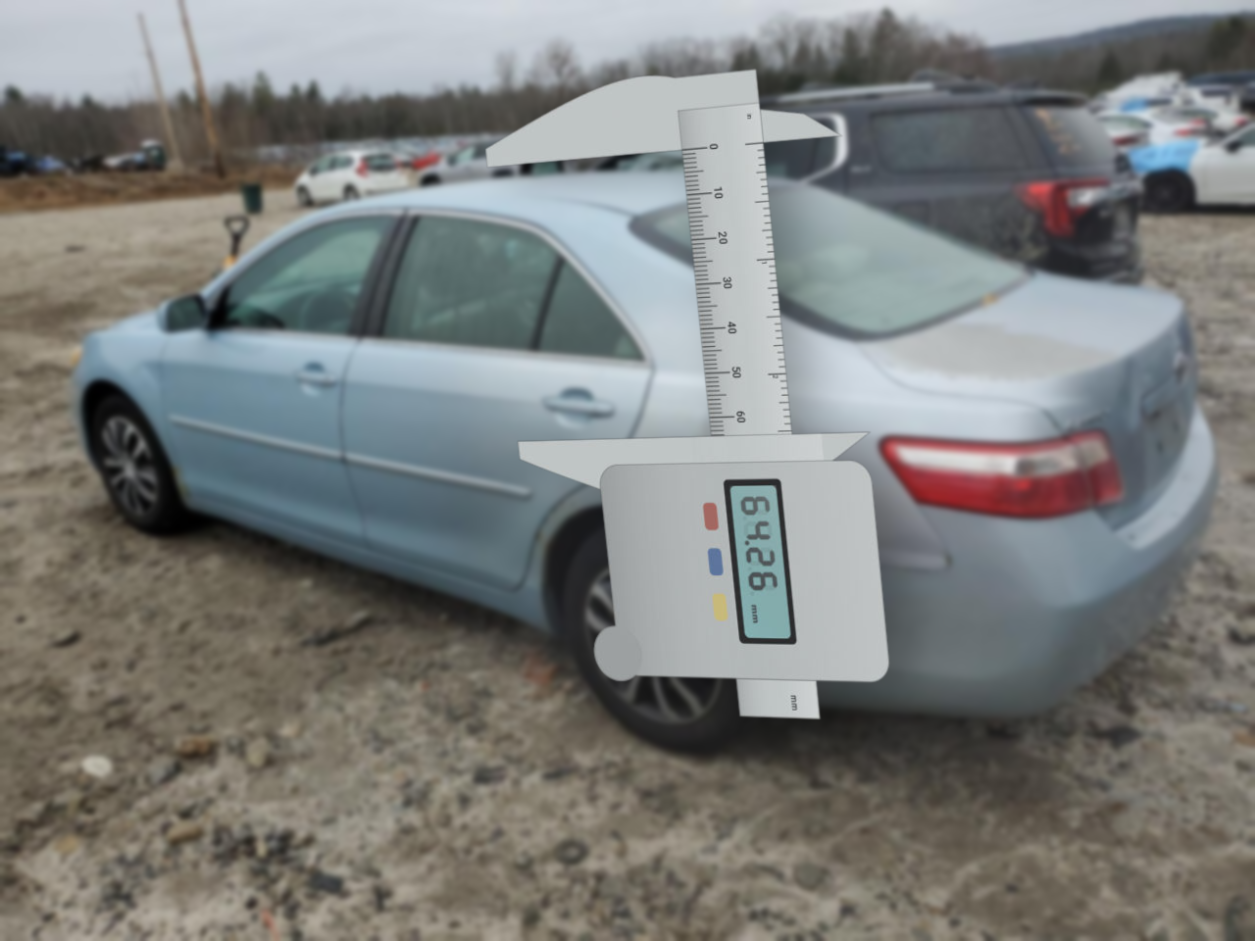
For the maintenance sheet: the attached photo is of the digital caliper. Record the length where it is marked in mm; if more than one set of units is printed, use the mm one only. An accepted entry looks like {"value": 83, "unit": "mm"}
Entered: {"value": 64.26, "unit": "mm"}
